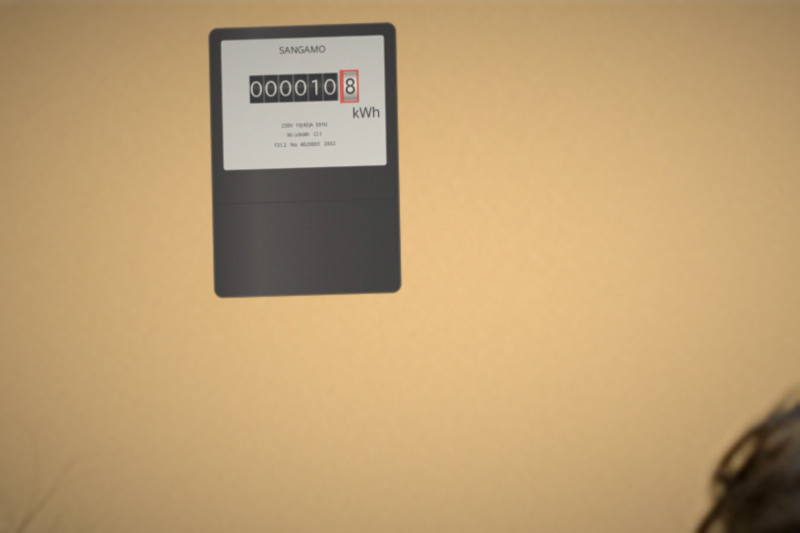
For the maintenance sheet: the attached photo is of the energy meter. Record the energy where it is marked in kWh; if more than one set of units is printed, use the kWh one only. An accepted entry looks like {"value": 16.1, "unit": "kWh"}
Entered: {"value": 10.8, "unit": "kWh"}
